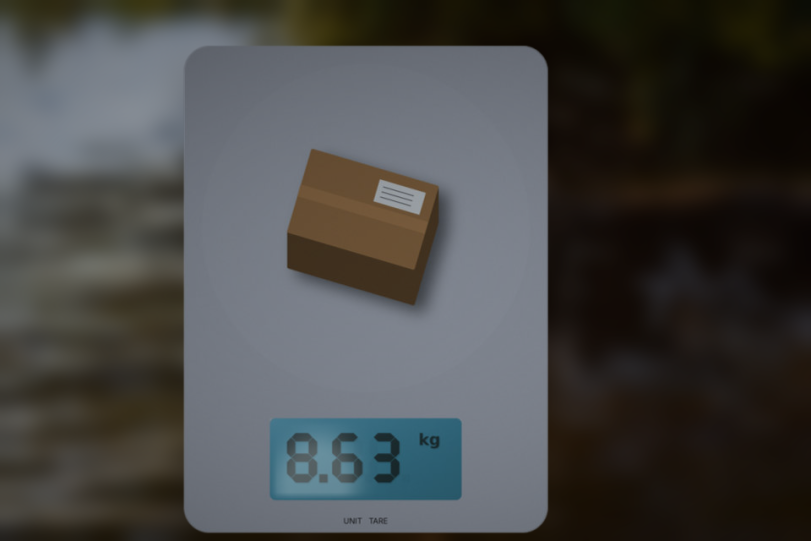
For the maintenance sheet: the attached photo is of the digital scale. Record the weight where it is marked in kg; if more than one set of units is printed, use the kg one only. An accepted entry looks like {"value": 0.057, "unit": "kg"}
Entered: {"value": 8.63, "unit": "kg"}
